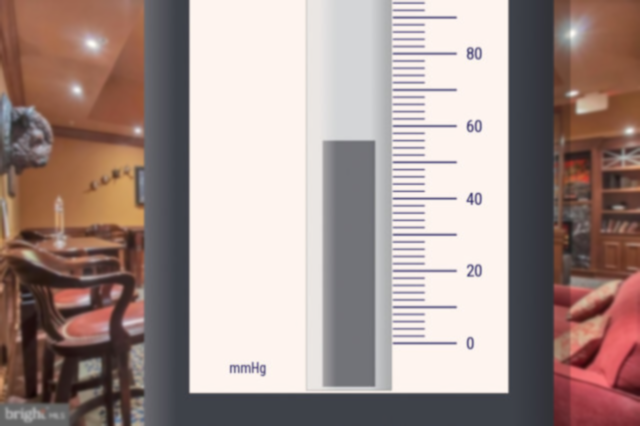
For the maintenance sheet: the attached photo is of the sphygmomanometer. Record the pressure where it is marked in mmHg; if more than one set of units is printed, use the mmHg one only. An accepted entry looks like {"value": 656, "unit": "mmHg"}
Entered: {"value": 56, "unit": "mmHg"}
